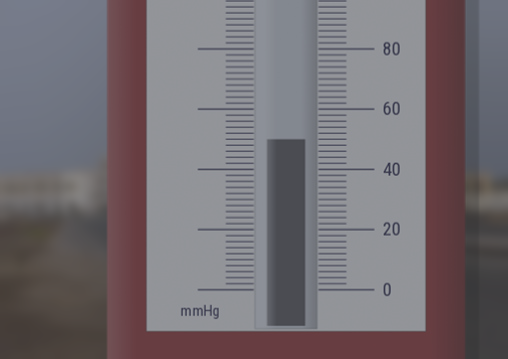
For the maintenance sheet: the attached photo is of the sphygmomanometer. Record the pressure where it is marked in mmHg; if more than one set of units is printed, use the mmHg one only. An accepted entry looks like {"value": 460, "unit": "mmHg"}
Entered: {"value": 50, "unit": "mmHg"}
